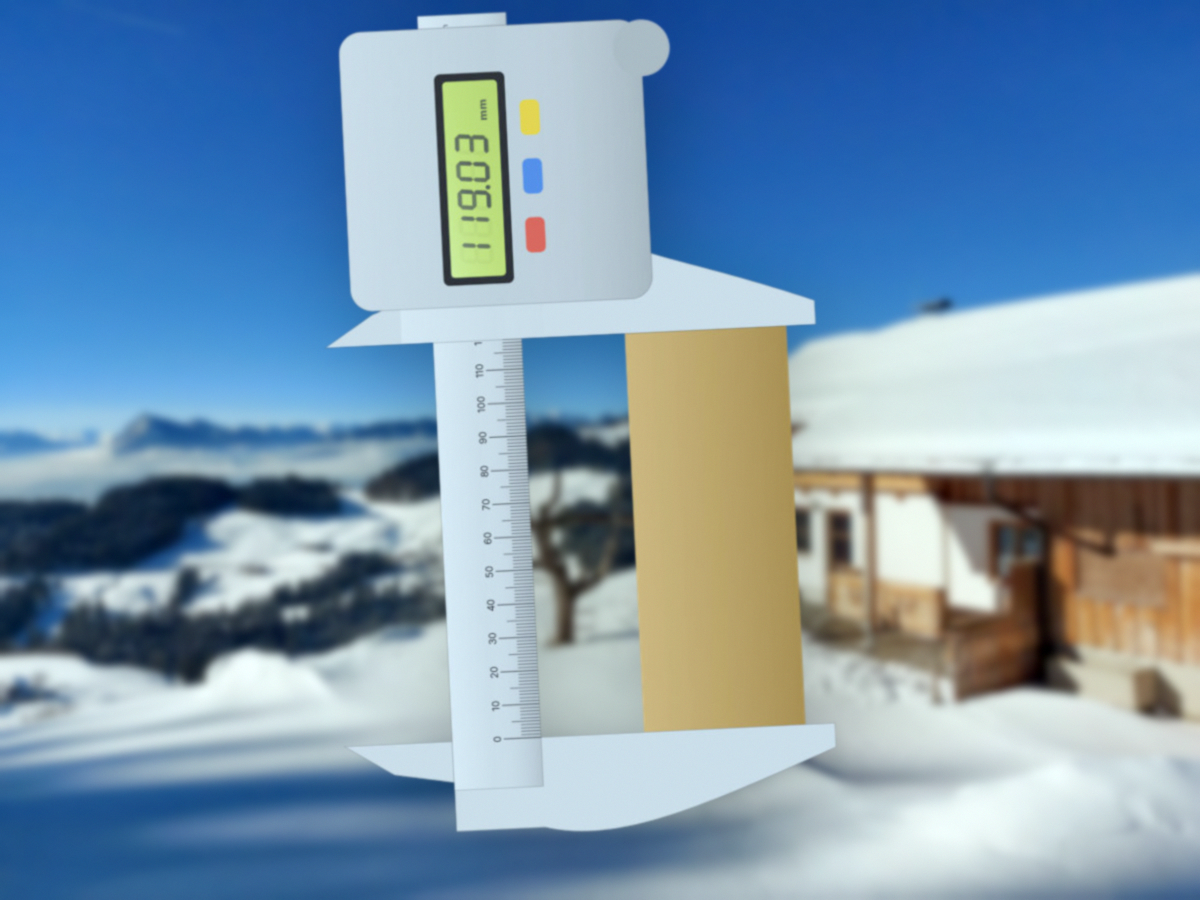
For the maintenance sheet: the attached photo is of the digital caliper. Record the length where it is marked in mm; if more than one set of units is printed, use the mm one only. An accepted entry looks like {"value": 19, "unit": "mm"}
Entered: {"value": 119.03, "unit": "mm"}
